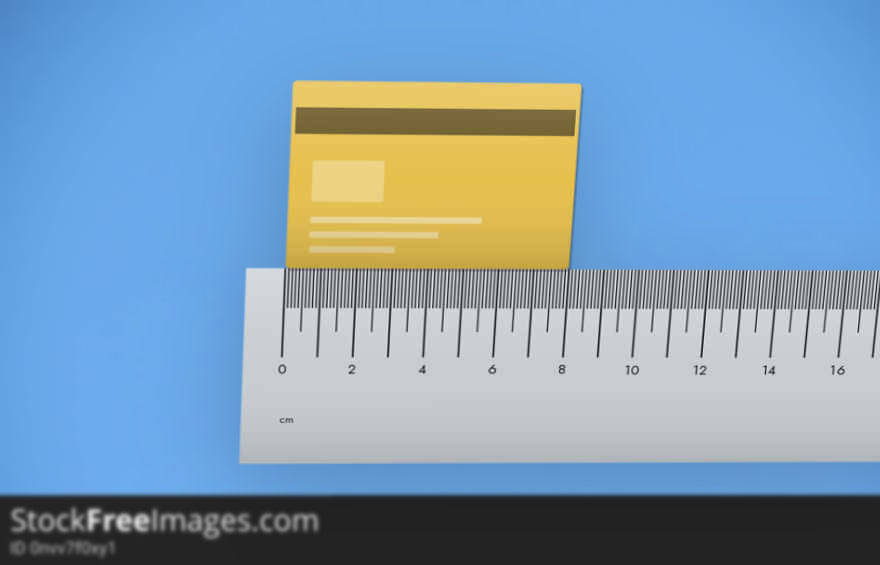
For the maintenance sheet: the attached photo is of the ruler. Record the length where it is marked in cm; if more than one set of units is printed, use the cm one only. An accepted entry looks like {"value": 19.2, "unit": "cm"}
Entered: {"value": 8, "unit": "cm"}
